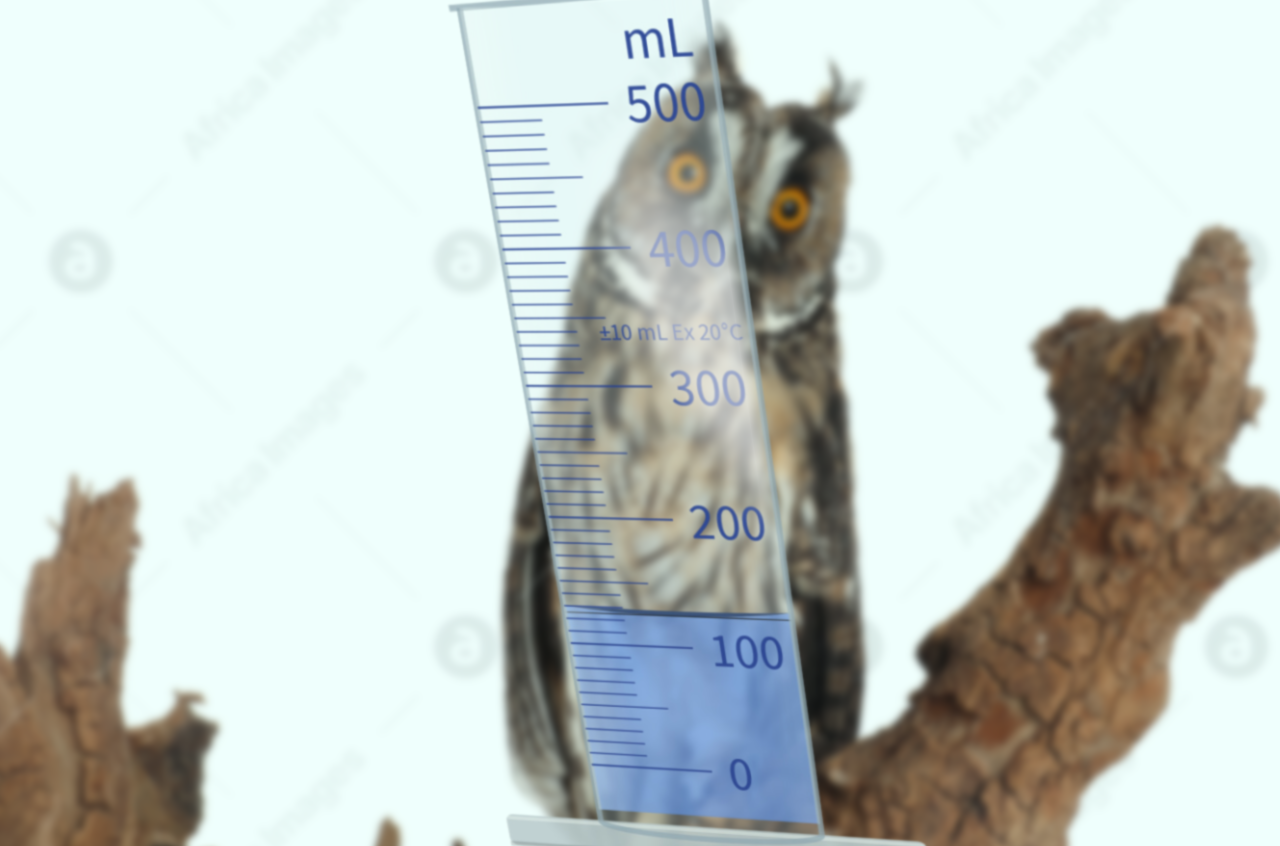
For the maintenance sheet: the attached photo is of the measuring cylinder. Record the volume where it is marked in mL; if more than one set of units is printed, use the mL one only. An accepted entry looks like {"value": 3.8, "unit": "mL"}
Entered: {"value": 125, "unit": "mL"}
